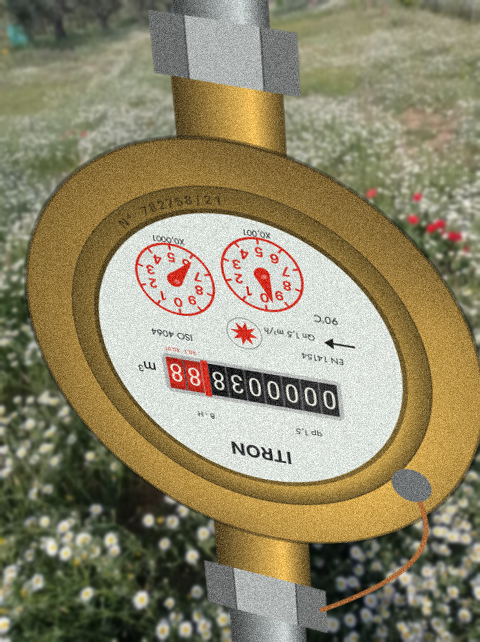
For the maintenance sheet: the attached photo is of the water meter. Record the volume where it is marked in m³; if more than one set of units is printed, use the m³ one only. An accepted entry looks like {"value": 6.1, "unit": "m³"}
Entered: {"value": 38.8796, "unit": "m³"}
